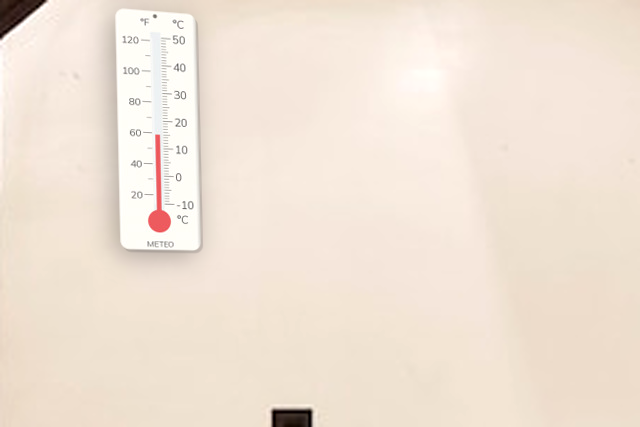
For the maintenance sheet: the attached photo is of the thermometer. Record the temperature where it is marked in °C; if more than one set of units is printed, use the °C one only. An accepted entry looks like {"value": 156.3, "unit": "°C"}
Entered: {"value": 15, "unit": "°C"}
